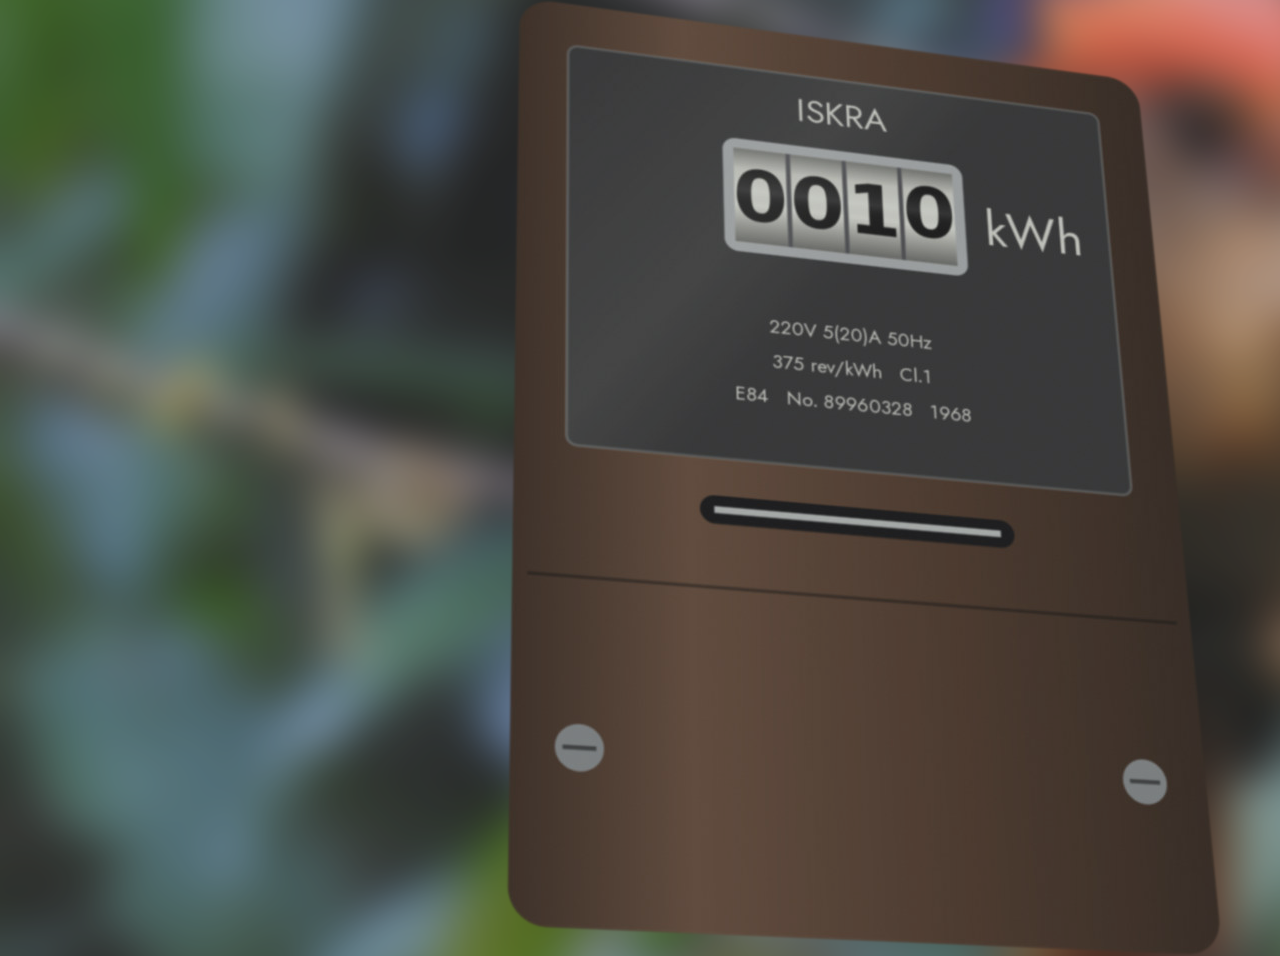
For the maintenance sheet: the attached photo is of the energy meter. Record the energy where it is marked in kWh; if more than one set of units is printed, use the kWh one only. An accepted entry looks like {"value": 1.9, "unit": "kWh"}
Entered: {"value": 10, "unit": "kWh"}
